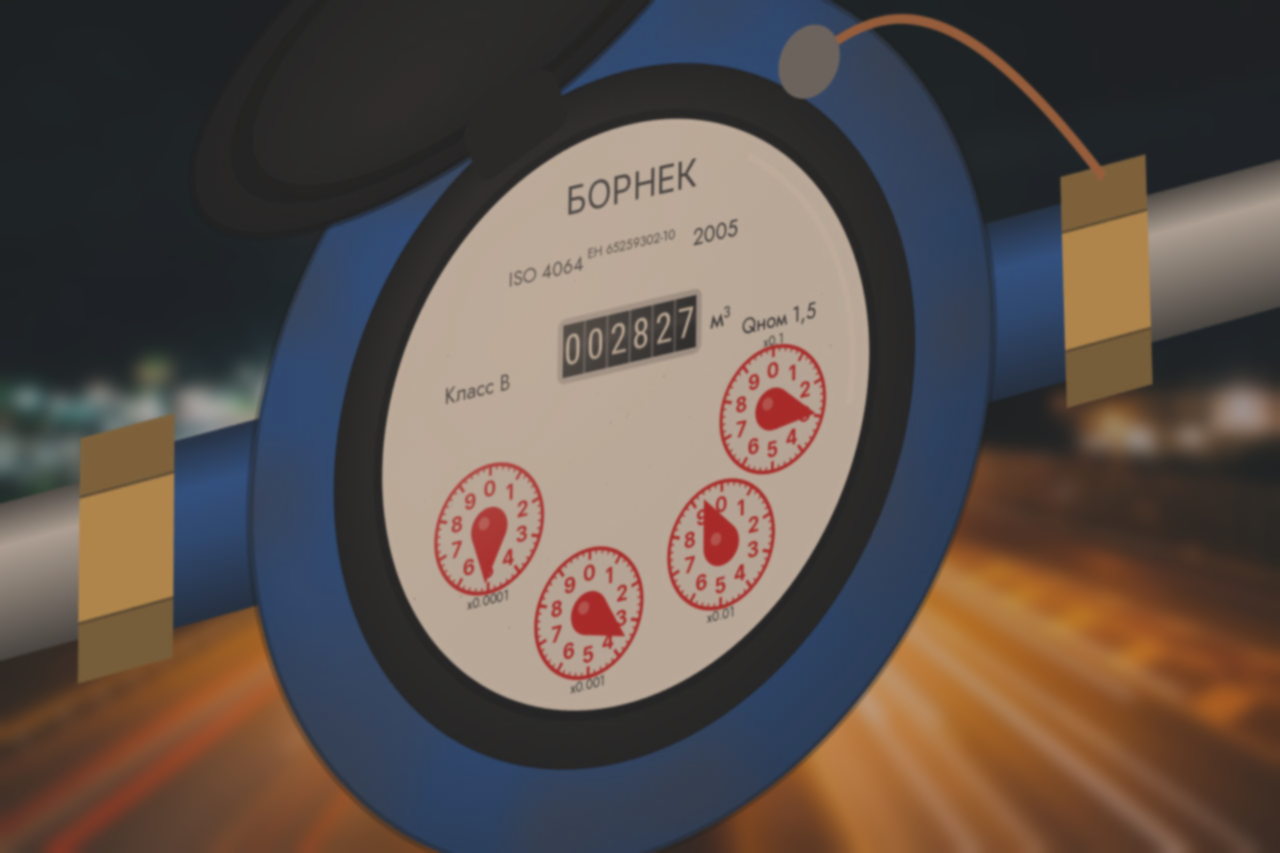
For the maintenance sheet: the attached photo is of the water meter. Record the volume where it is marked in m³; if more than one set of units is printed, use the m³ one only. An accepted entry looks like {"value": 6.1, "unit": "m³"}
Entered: {"value": 2827.2935, "unit": "m³"}
